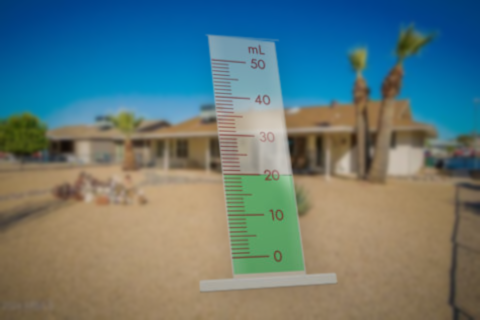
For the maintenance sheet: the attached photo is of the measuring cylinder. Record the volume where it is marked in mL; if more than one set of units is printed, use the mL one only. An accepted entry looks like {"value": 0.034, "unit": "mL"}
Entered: {"value": 20, "unit": "mL"}
